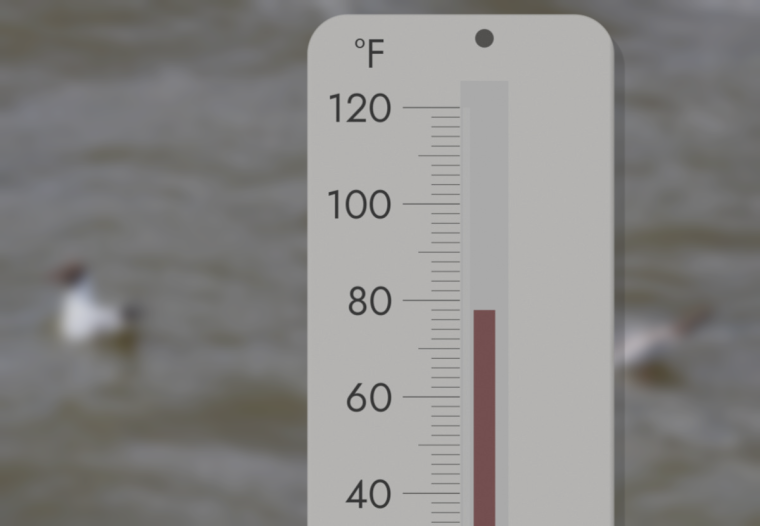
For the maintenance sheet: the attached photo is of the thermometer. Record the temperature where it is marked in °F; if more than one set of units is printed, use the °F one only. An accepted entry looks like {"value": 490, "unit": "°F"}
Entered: {"value": 78, "unit": "°F"}
